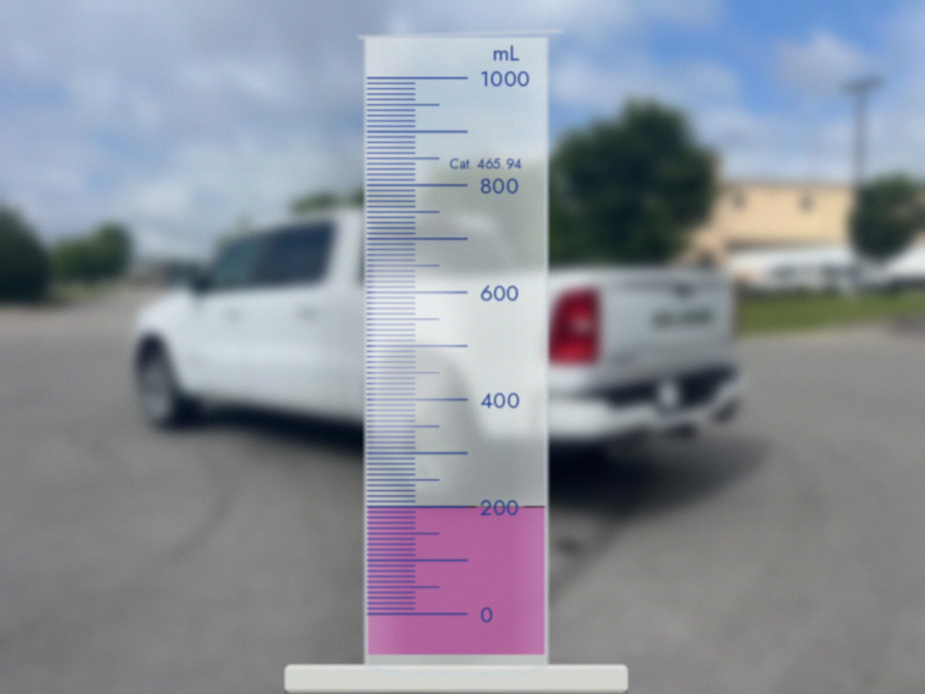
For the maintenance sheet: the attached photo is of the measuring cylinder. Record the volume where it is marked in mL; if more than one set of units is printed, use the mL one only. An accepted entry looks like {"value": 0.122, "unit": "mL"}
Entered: {"value": 200, "unit": "mL"}
